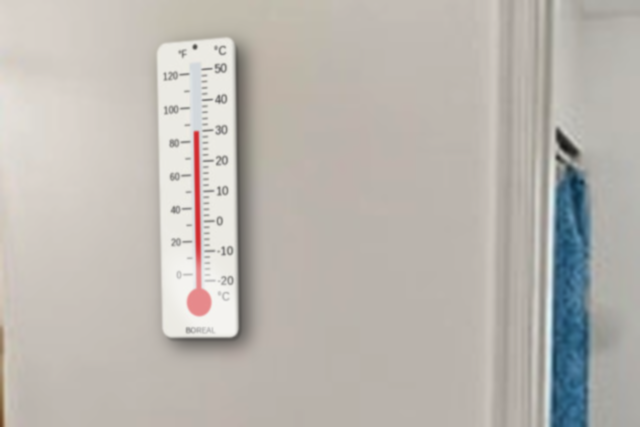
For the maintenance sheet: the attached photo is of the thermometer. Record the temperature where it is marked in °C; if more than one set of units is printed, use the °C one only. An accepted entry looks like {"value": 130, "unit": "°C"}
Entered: {"value": 30, "unit": "°C"}
